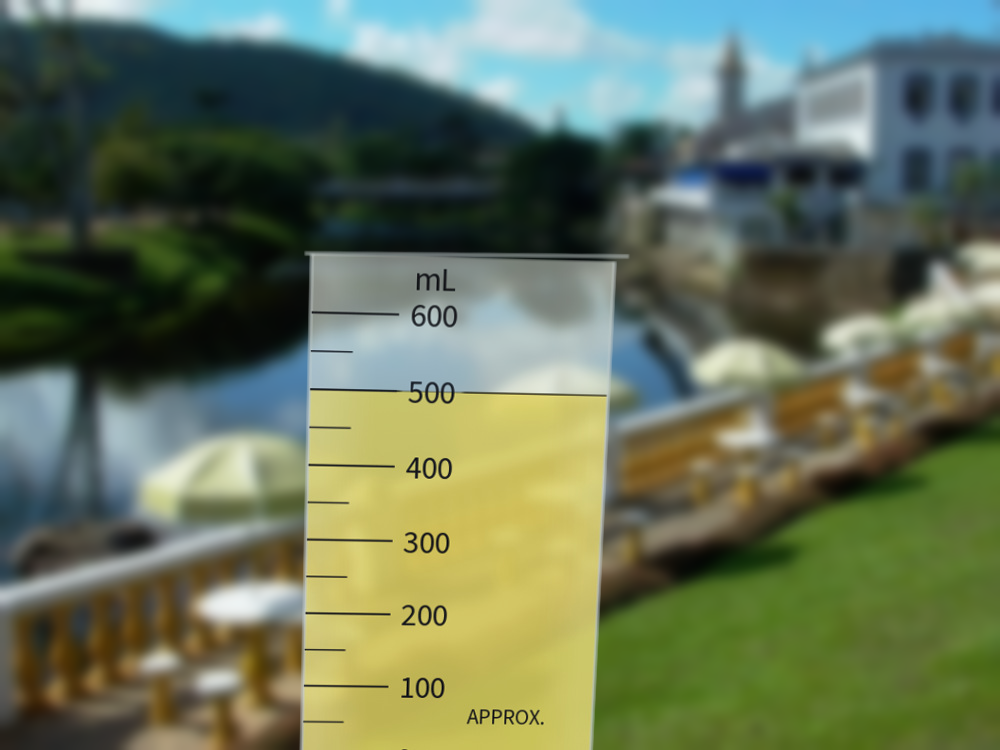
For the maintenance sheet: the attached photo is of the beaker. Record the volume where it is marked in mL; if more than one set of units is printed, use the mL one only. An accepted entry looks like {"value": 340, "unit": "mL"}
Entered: {"value": 500, "unit": "mL"}
